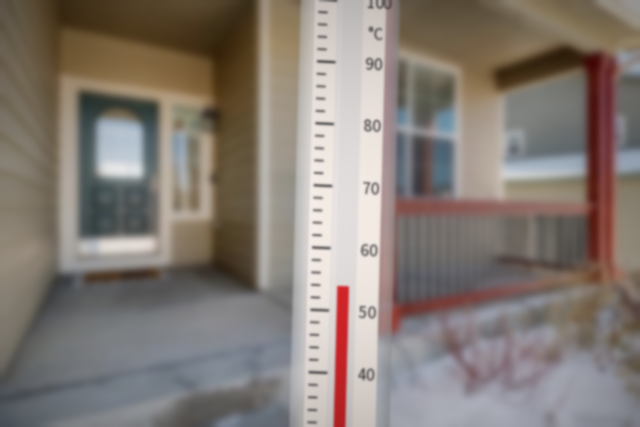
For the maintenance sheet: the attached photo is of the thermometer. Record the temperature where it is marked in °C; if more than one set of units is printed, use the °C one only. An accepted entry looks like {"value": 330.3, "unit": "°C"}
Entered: {"value": 54, "unit": "°C"}
